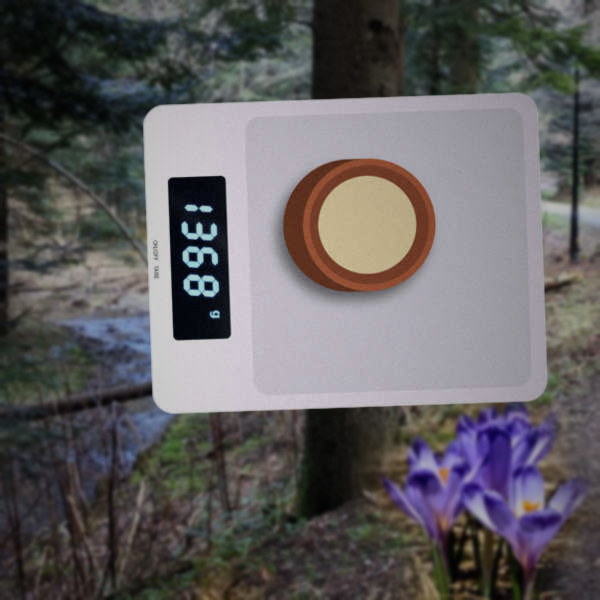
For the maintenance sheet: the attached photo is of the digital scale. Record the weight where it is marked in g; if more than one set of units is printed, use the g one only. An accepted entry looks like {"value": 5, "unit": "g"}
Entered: {"value": 1368, "unit": "g"}
